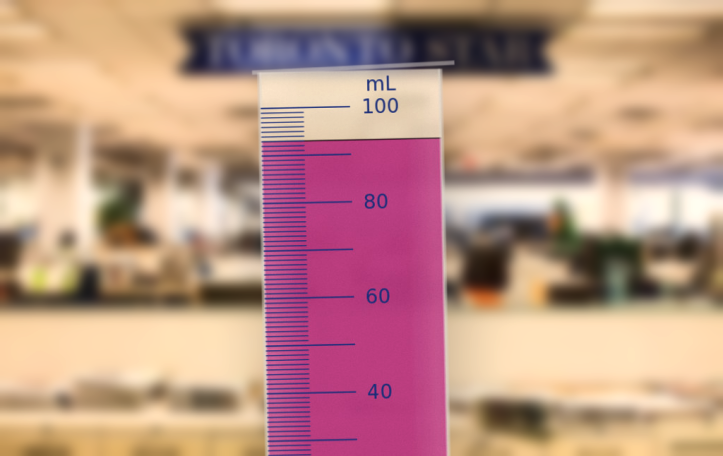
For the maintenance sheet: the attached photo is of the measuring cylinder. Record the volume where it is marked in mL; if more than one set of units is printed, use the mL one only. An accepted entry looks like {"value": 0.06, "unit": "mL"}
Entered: {"value": 93, "unit": "mL"}
